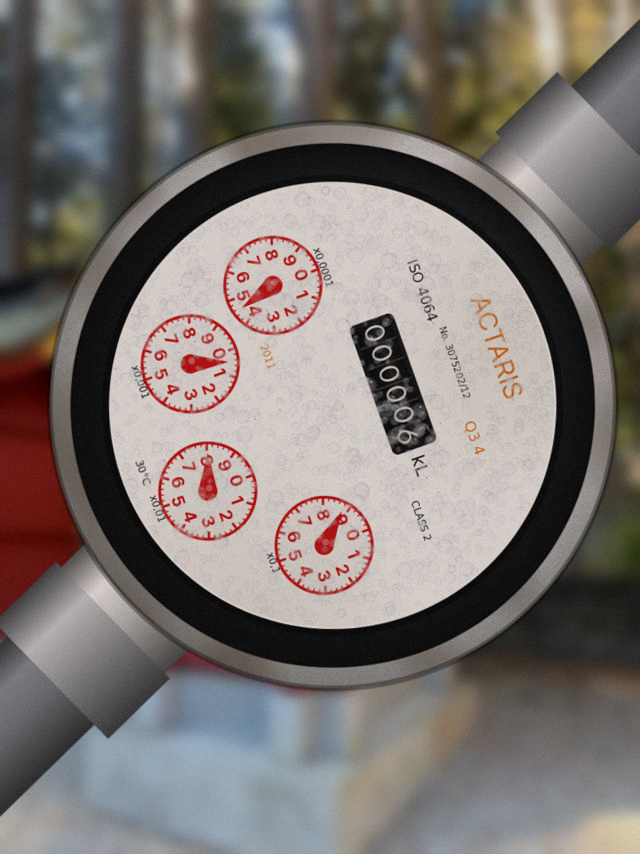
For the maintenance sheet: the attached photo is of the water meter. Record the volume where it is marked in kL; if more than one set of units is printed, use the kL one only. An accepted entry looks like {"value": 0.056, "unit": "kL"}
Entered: {"value": 5.8804, "unit": "kL"}
